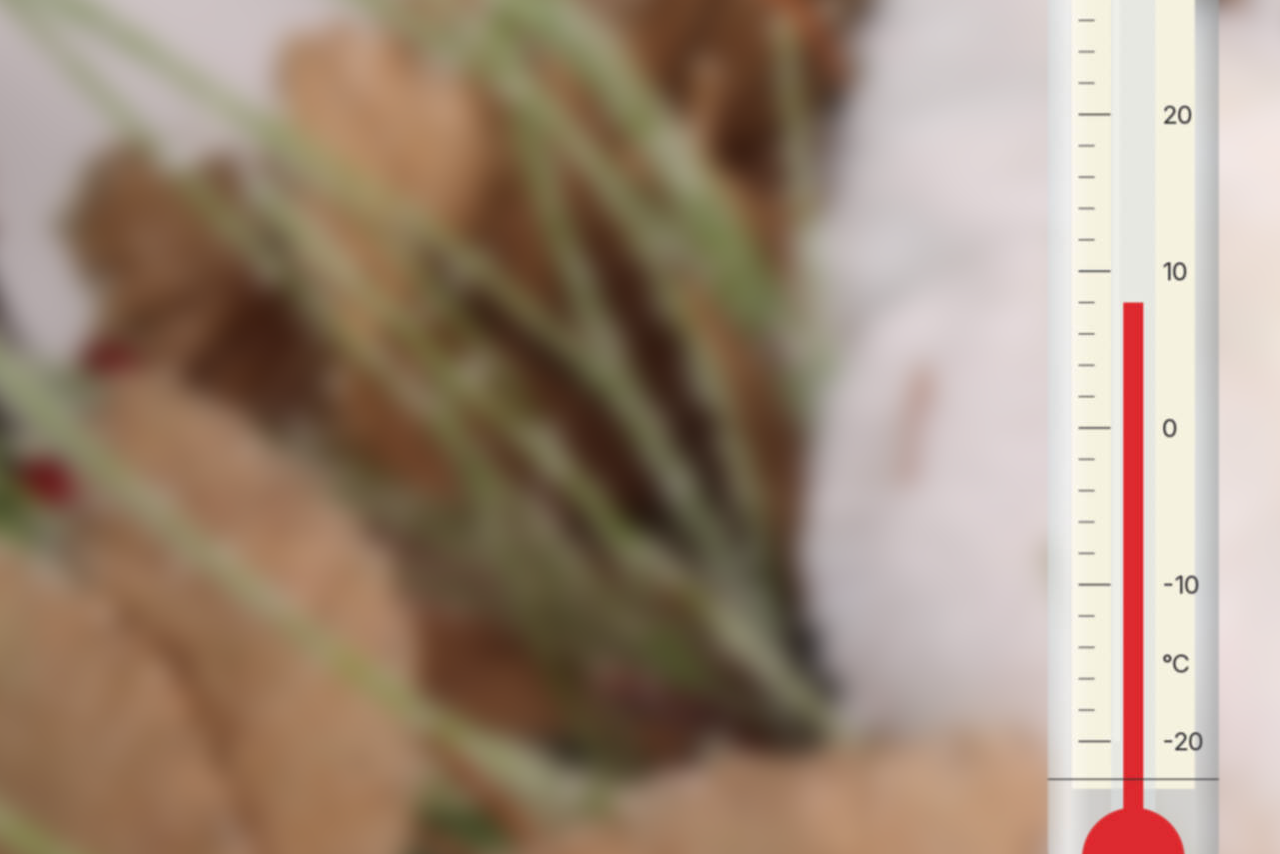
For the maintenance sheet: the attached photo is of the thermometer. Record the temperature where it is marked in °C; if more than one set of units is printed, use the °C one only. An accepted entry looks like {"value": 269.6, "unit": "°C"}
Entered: {"value": 8, "unit": "°C"}
